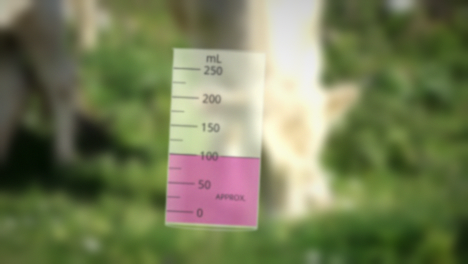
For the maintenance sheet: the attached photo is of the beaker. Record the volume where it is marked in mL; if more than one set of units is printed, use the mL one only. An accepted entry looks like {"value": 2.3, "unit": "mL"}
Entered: {"value": 100, "unit": "mL"}
